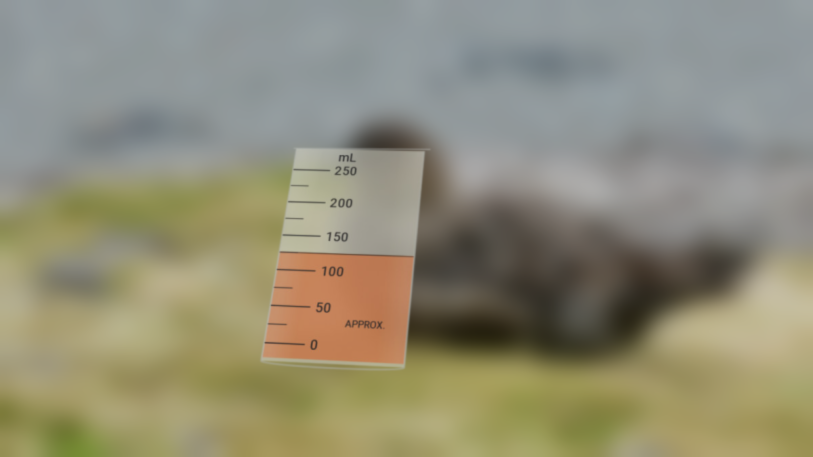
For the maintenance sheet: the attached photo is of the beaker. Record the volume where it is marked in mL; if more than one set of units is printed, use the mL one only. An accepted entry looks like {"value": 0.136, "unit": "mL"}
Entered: {"value": 125, "unit": "mL"}
